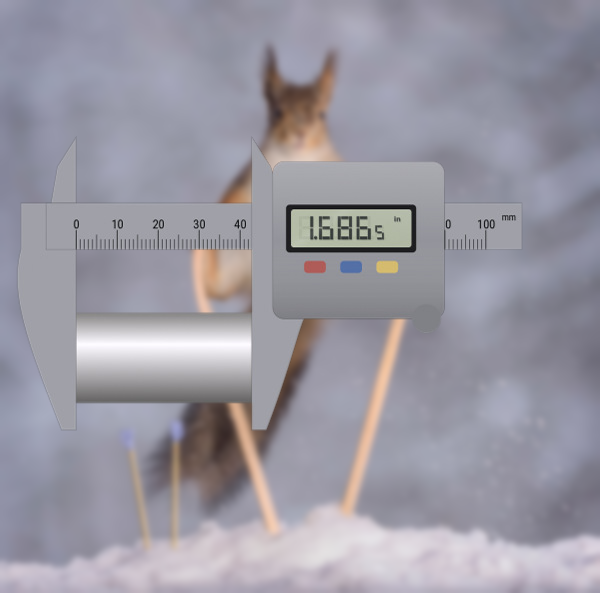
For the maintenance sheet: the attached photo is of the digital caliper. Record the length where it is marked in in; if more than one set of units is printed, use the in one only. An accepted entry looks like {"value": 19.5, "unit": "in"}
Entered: {"value": 1.6865, "unit": "in"}
